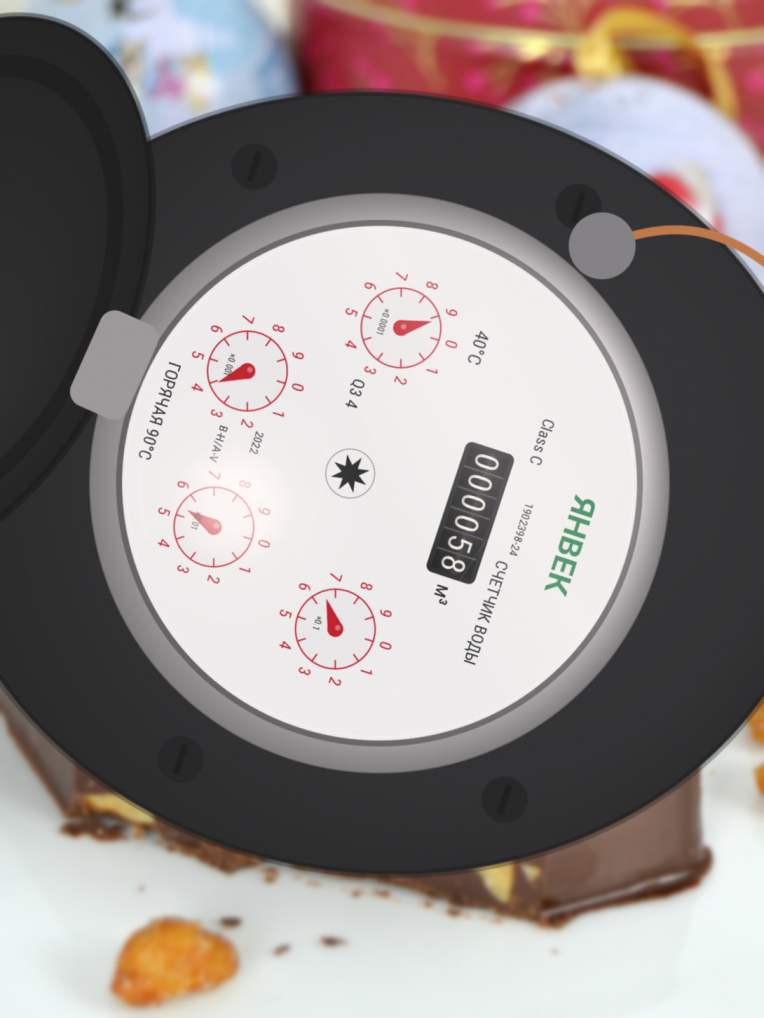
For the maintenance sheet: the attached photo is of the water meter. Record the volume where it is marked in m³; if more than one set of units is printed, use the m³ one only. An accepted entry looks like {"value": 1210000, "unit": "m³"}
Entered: {"value": 58.6539, "unit": "m³"}
